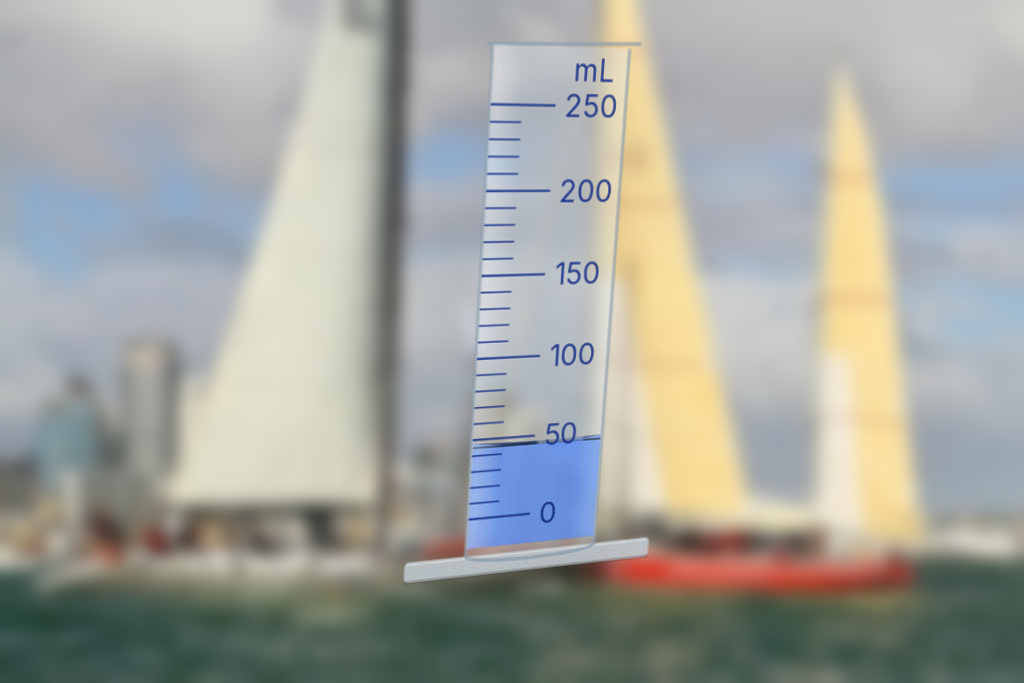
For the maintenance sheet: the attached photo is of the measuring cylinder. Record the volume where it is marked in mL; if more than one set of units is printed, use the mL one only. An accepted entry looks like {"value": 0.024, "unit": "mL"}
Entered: {"value": 45, "unit": "mL"}
